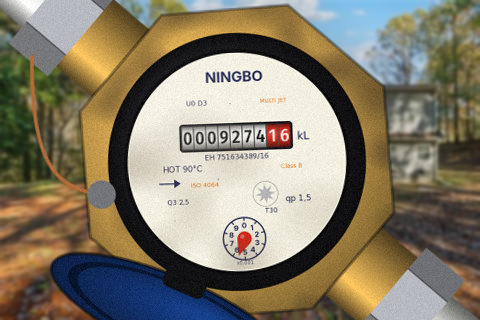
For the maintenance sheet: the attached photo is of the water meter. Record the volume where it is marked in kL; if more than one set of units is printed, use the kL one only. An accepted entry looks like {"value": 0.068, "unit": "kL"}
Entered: {"value": 9274.165, "unit": "kL"}
